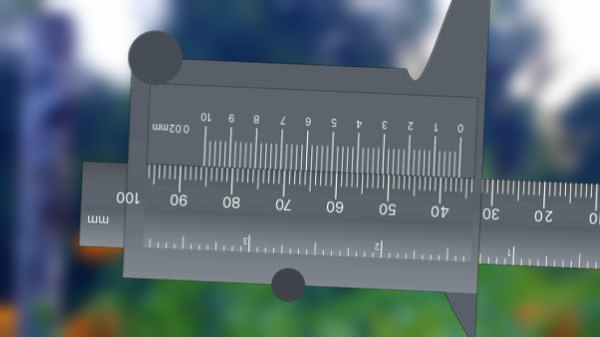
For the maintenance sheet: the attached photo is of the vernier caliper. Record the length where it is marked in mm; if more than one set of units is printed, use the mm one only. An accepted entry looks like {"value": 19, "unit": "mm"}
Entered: {"value": 36.5, "unit": "mm"}
